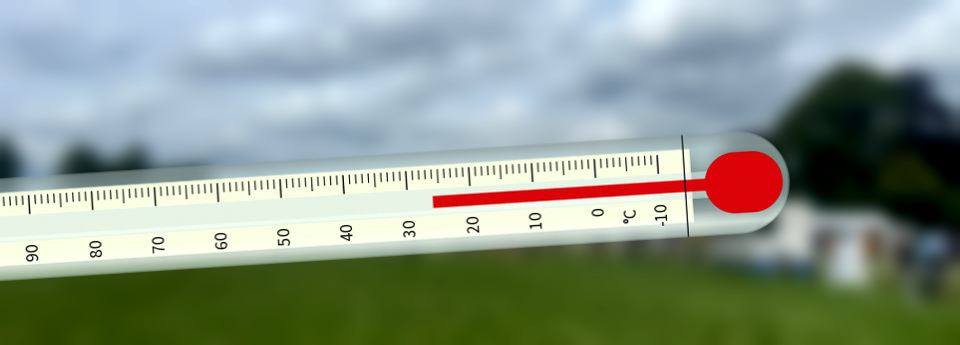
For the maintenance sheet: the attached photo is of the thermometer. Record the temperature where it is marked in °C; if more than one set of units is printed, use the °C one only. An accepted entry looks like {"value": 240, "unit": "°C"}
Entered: {"value": 26, "unit": "°C"}
